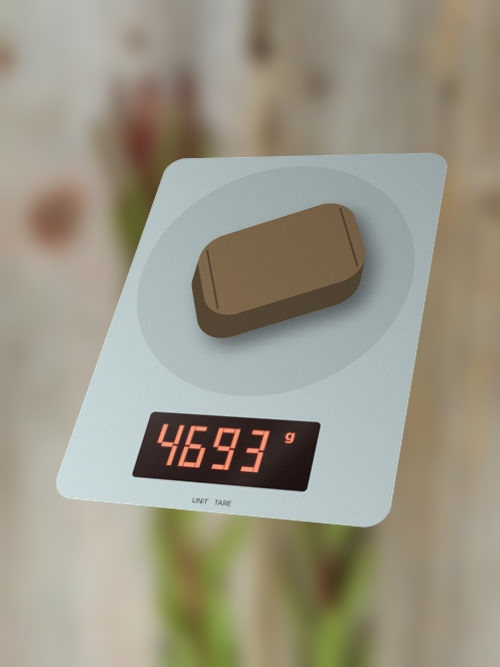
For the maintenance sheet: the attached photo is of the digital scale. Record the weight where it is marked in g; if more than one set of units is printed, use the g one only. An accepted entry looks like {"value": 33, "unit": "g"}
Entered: {"value": 4693, "unit": "g"}
